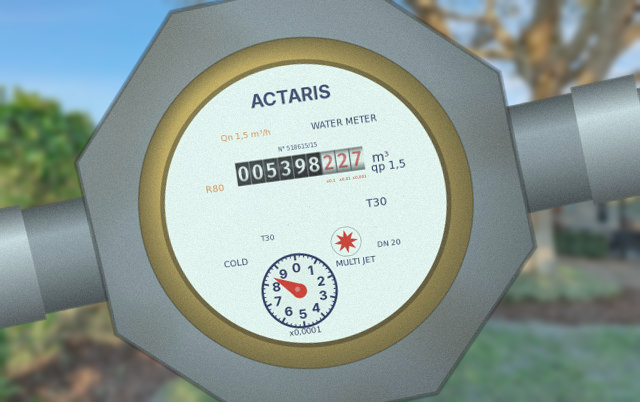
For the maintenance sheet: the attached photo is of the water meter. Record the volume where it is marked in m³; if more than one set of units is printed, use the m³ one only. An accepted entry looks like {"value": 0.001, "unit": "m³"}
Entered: {"value": 5398.2278, "unit": "m³"}
